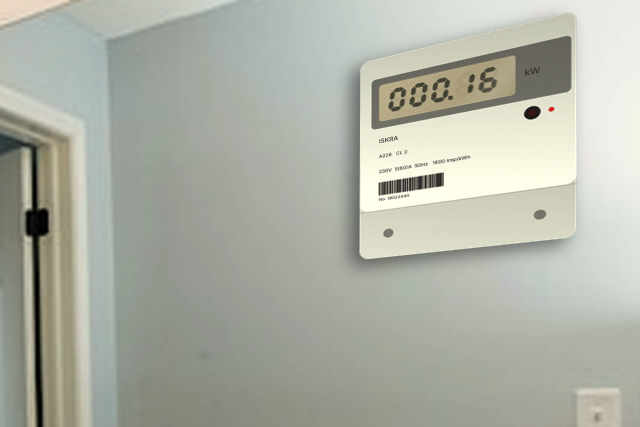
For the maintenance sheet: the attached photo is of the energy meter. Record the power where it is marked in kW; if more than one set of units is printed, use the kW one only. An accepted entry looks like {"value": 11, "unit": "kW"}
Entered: {"value": 0.16, "unit": "kW"}
